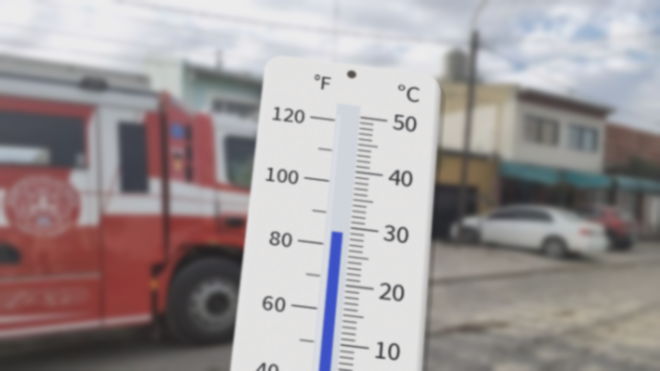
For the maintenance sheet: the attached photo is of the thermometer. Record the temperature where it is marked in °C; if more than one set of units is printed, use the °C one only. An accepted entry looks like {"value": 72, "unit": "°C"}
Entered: {"value": 29, "unit": "°C"}
